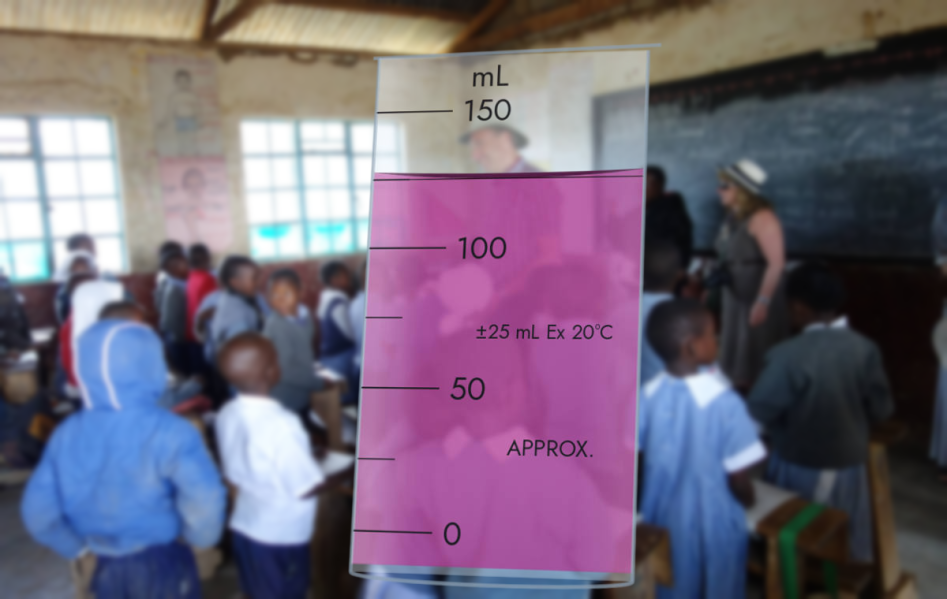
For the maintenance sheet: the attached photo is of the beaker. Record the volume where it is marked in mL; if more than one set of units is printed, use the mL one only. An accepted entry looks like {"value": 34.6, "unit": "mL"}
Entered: {"value": 125, "unit": "mL"}
